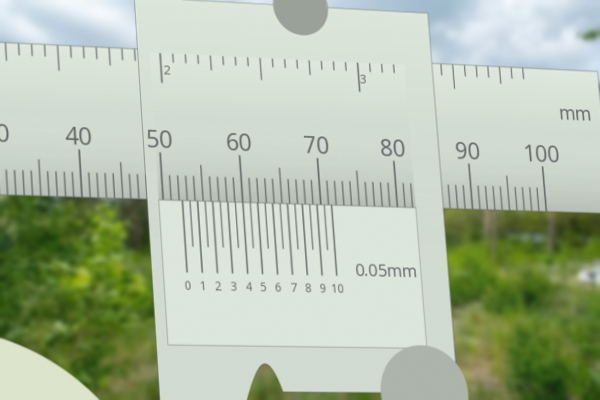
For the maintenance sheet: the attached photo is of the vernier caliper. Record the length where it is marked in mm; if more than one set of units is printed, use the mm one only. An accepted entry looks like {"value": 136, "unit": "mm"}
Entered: {"value": 52.4, "unit": "mm"}
